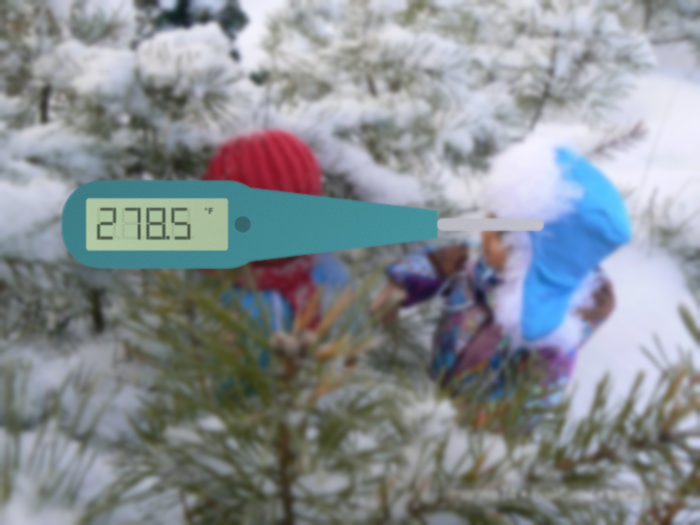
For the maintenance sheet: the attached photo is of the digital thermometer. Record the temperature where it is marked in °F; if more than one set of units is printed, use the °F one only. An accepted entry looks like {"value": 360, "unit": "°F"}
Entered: {"value": 278.5, "unit": "°F"}
